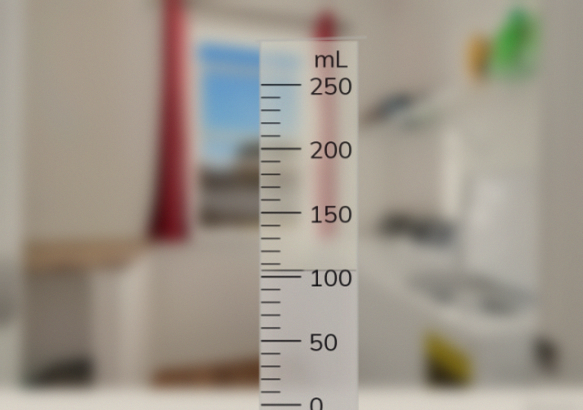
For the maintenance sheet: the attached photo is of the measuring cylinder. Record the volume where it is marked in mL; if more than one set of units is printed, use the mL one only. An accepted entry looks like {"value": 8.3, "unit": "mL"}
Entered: {"value": 105, "unit": "mL"}
